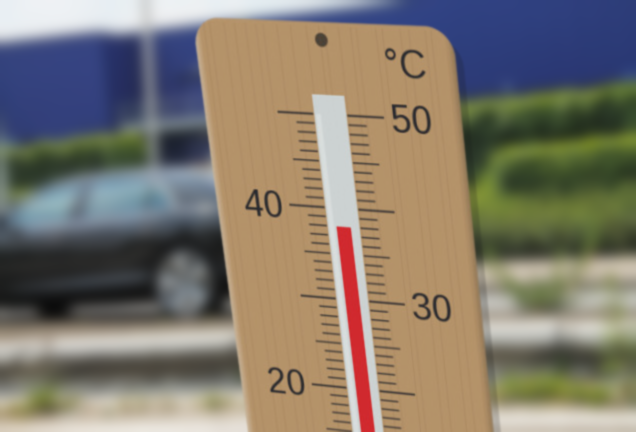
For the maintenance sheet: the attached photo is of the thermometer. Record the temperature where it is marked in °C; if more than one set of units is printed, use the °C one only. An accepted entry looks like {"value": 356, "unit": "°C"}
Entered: {"value": 38, "unit": "°C"}
